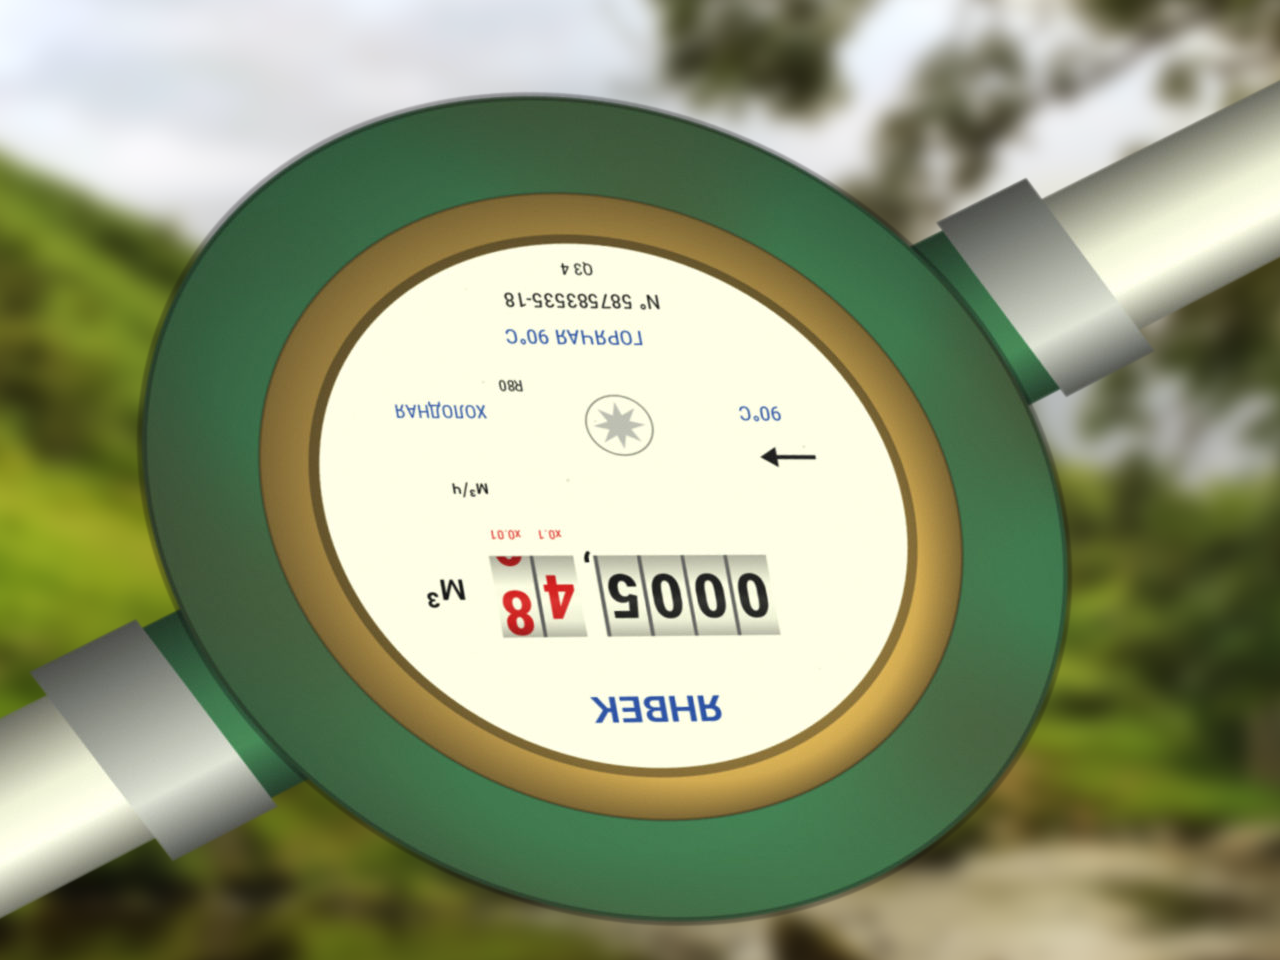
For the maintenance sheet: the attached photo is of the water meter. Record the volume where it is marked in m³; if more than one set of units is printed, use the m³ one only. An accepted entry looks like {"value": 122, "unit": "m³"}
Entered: {"value": 5.48, "unit": "m³"}
